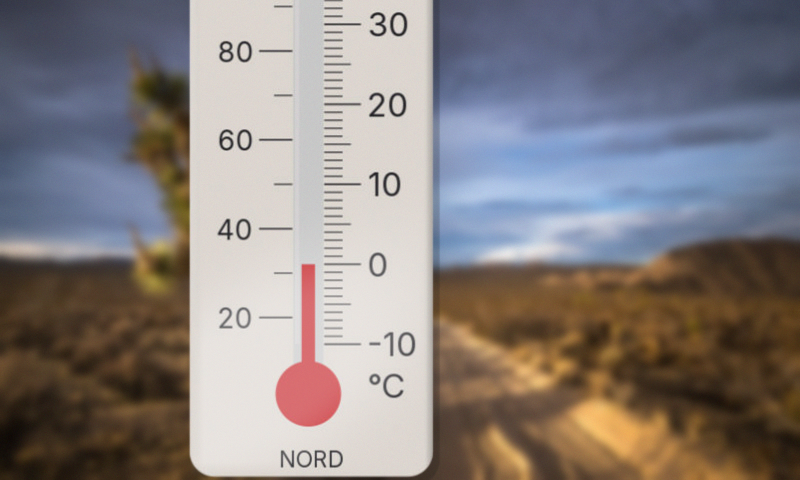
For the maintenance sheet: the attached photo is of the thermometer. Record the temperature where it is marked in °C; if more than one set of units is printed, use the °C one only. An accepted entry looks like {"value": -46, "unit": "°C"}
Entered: {"value": 0, "unit": "°C"}
